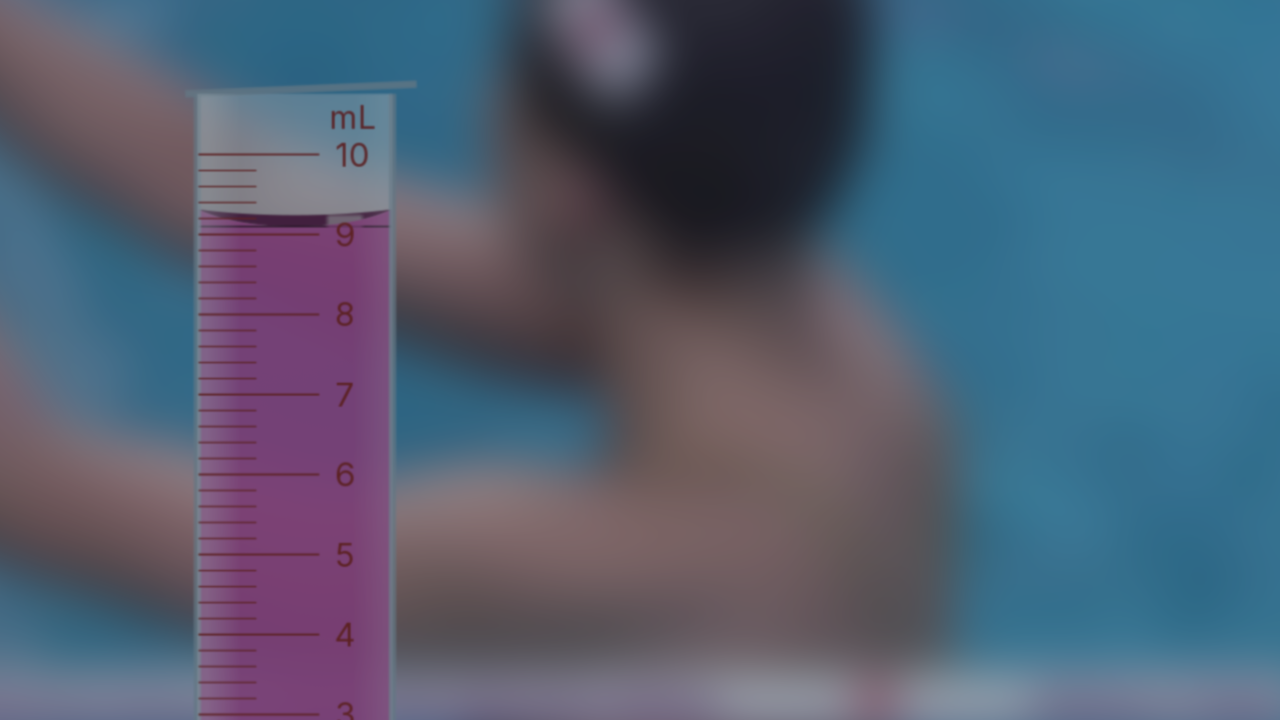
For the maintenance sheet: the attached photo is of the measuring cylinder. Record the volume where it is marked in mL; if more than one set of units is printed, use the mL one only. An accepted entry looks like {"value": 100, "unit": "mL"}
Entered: {"value": 9.1, "unit": "mL"}
